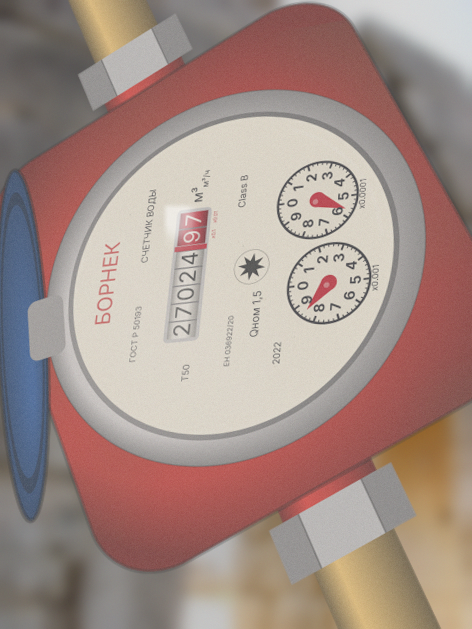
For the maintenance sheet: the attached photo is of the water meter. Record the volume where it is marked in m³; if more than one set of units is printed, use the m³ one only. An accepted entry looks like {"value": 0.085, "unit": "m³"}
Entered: {"value": 27024.9785, "unit": "m³"}
